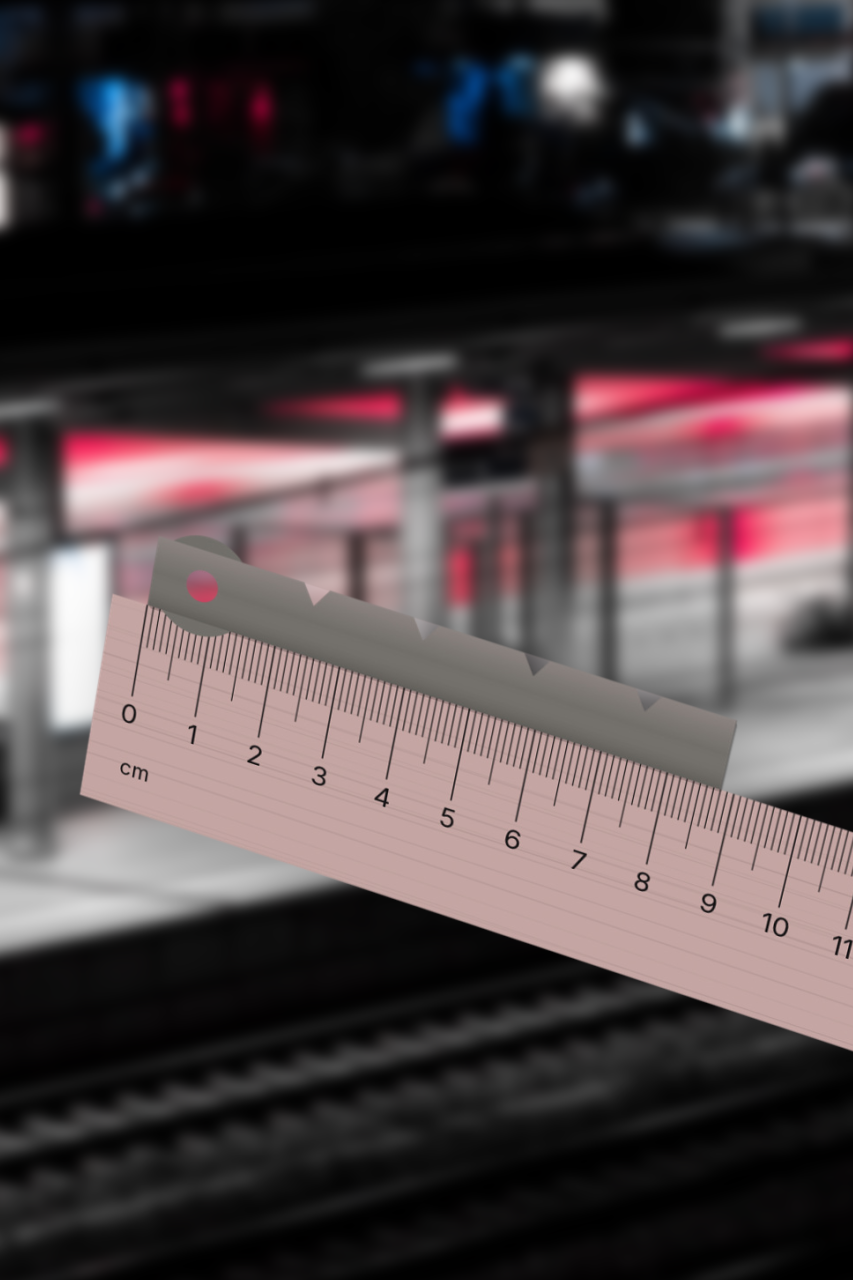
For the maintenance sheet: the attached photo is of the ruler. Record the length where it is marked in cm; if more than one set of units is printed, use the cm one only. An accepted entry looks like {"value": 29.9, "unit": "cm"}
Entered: {"value": 8.8, "unit": "cm"}
